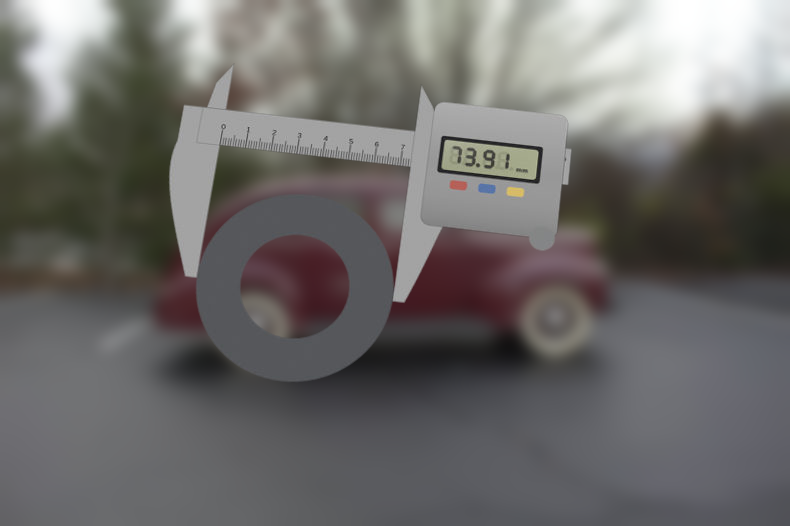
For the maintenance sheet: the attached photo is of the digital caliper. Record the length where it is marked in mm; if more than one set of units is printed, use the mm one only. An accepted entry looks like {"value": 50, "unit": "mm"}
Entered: {"value": 73.91, "unit": "mm"}
